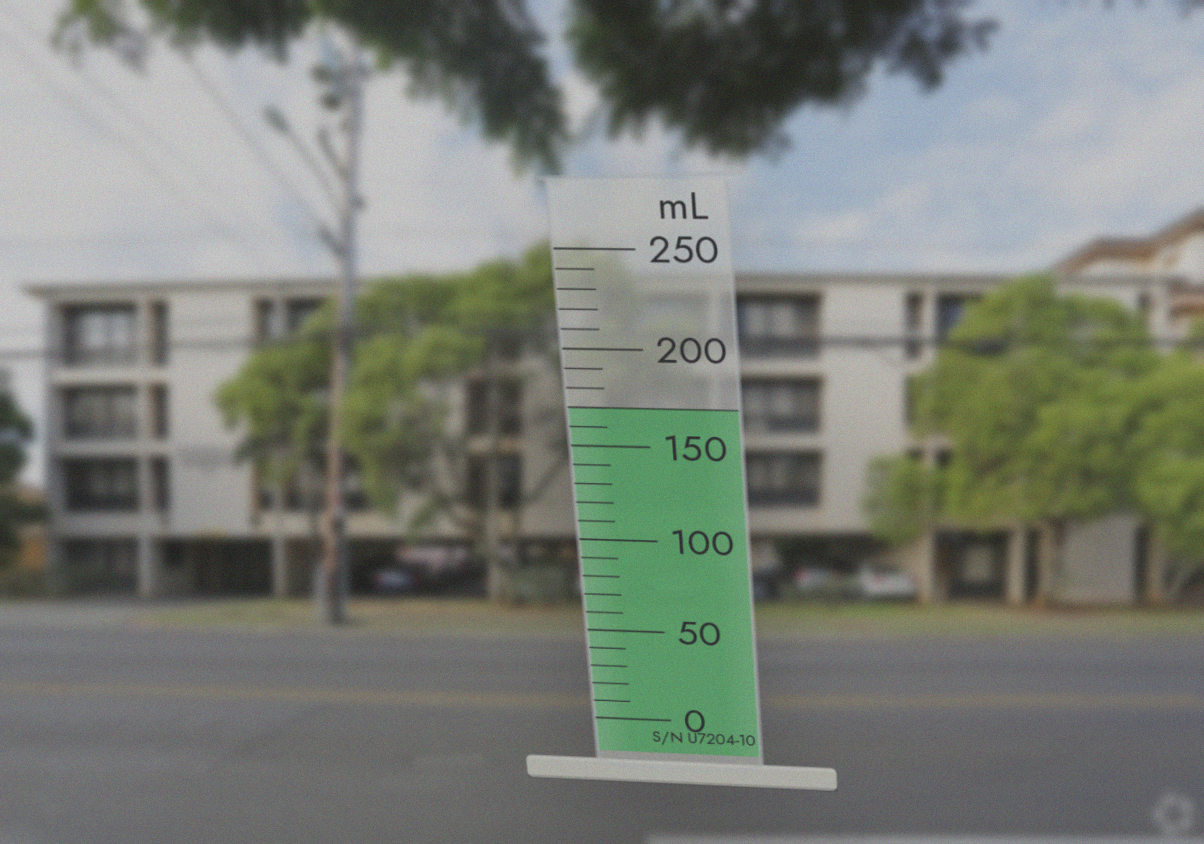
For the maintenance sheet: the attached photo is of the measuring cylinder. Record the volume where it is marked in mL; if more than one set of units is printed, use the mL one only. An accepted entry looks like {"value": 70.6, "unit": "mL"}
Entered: {"value": 170, "unit": "mL"}
